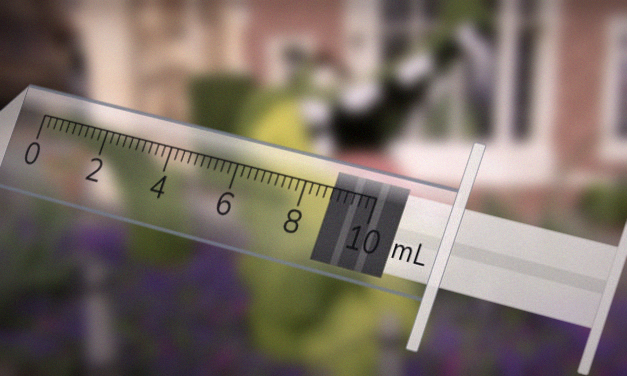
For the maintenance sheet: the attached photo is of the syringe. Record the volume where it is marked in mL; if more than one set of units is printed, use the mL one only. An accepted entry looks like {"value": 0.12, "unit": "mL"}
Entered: {"value": 8.8, "unit": "mL"}
